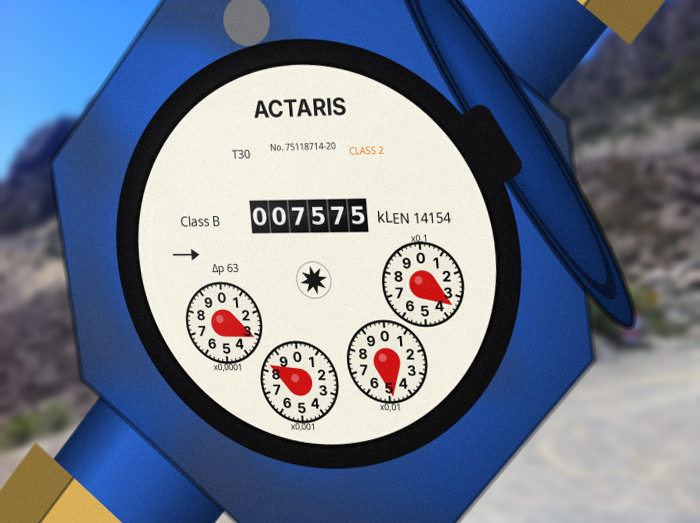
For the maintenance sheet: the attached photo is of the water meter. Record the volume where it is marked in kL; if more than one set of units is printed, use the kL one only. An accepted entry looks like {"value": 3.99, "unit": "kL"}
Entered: {"value": 7575.3483, "unit": "kL"}
